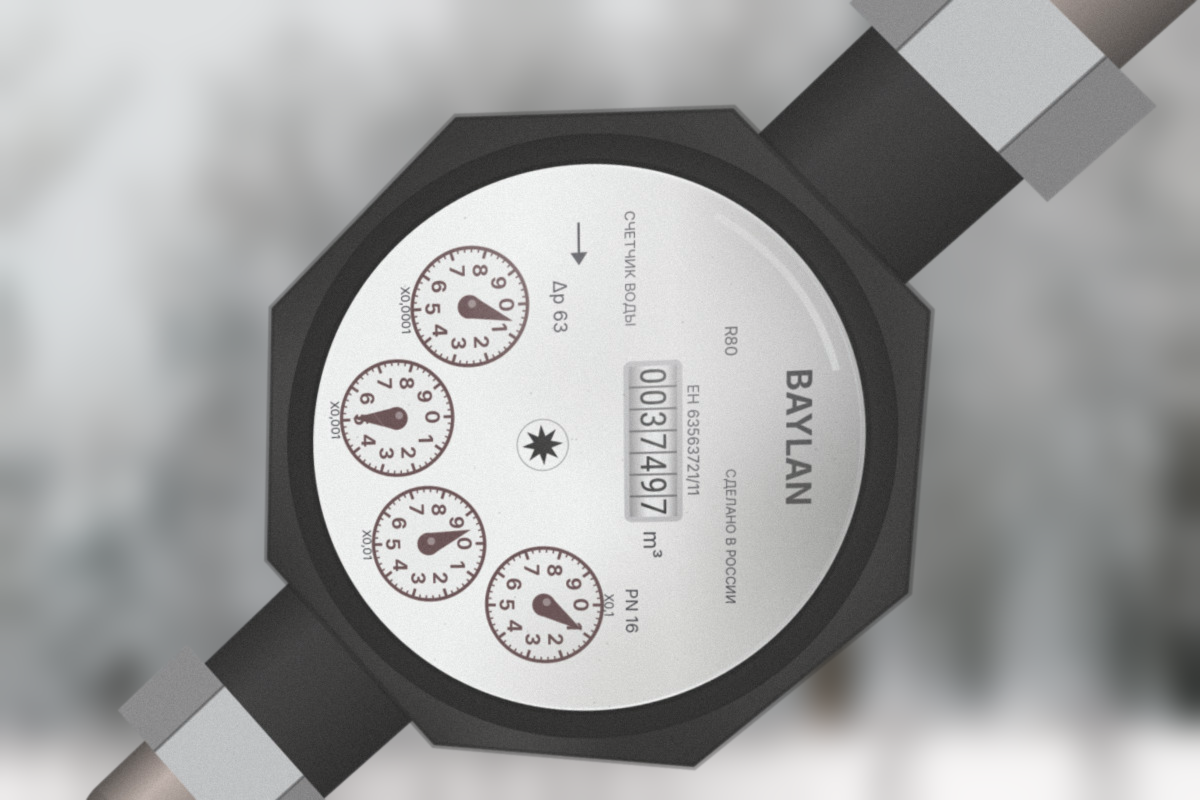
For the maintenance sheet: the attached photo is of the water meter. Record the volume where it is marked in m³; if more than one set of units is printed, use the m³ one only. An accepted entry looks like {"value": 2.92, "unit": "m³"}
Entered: {"value": 37497.0950, "unit": "m³"}
